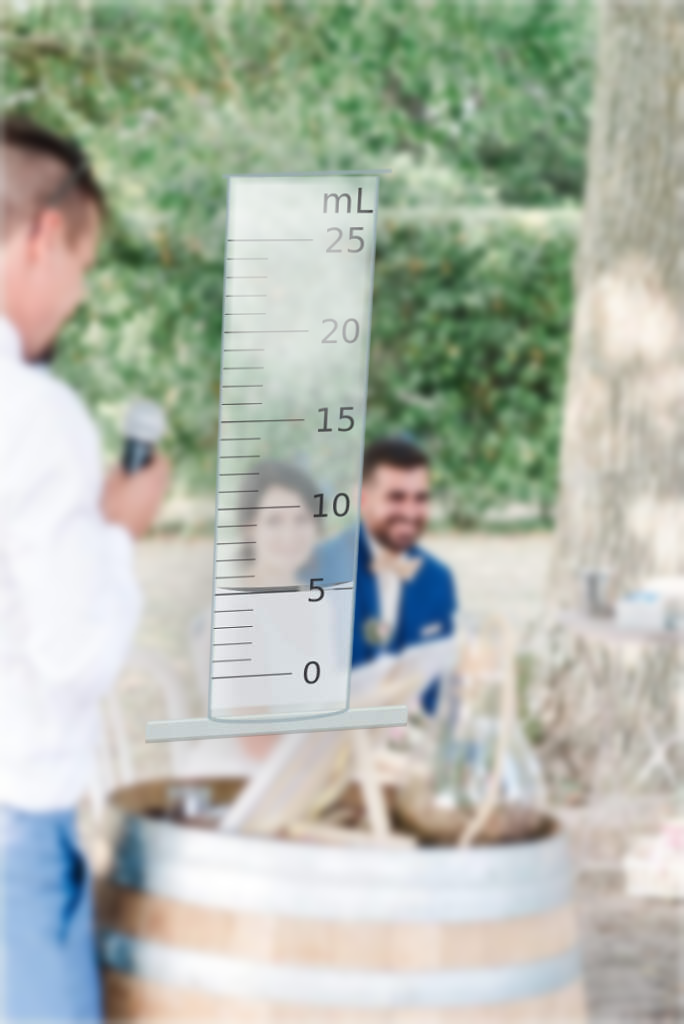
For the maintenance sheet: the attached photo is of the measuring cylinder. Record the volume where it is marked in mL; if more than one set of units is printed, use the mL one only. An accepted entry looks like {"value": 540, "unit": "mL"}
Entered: {"value": 5, "unit": "mL"}
